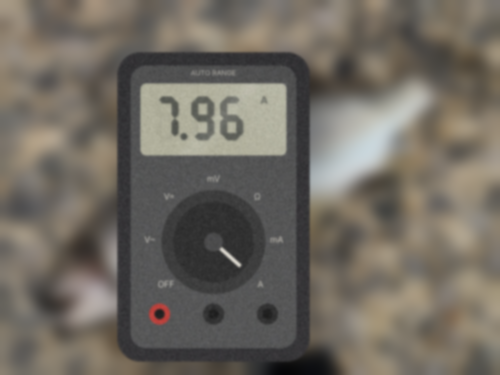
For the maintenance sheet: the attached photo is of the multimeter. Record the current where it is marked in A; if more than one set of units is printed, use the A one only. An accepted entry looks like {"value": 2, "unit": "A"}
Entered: {"value": 7.96, "unit": "A"}
